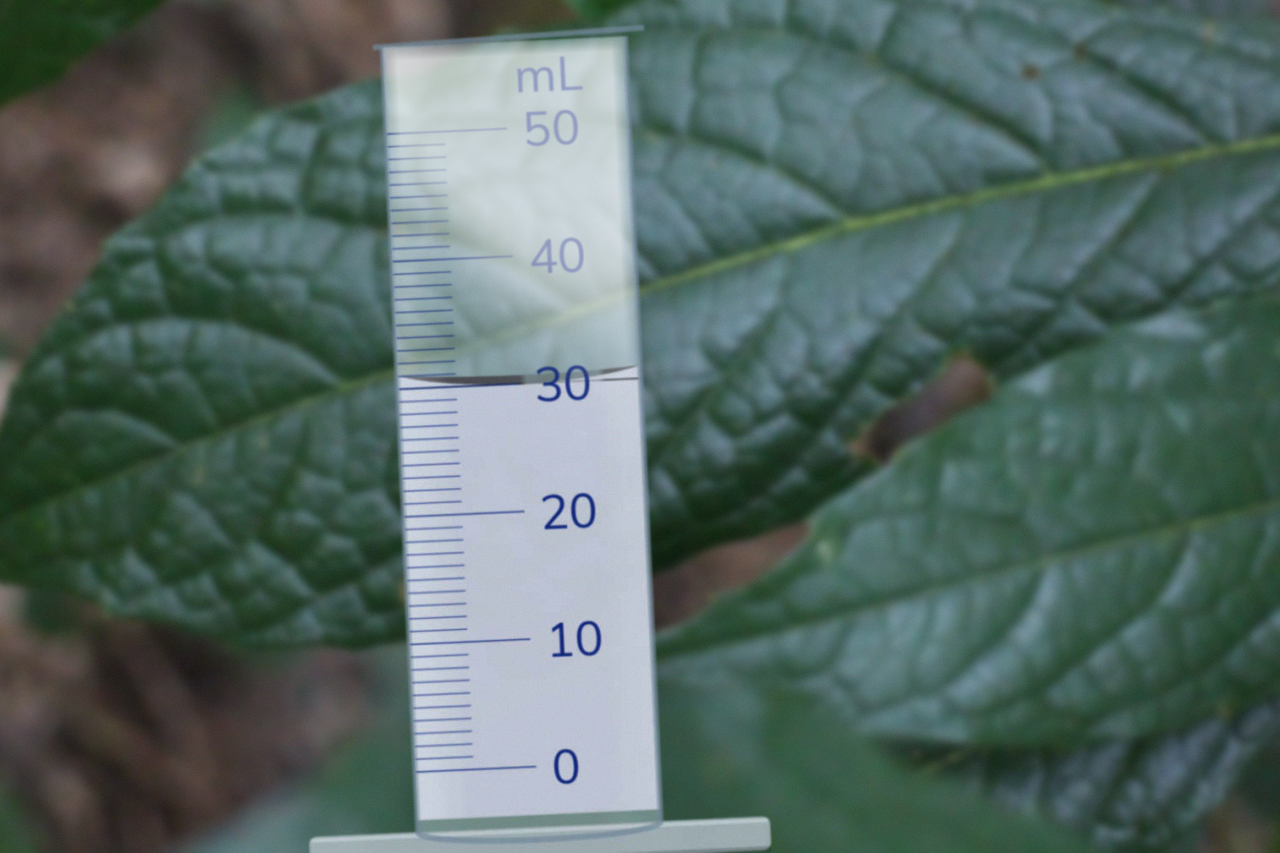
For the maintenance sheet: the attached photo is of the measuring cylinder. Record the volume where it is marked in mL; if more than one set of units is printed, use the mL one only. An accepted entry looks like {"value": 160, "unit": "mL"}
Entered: {"value": 30, "unit": "mL"}
